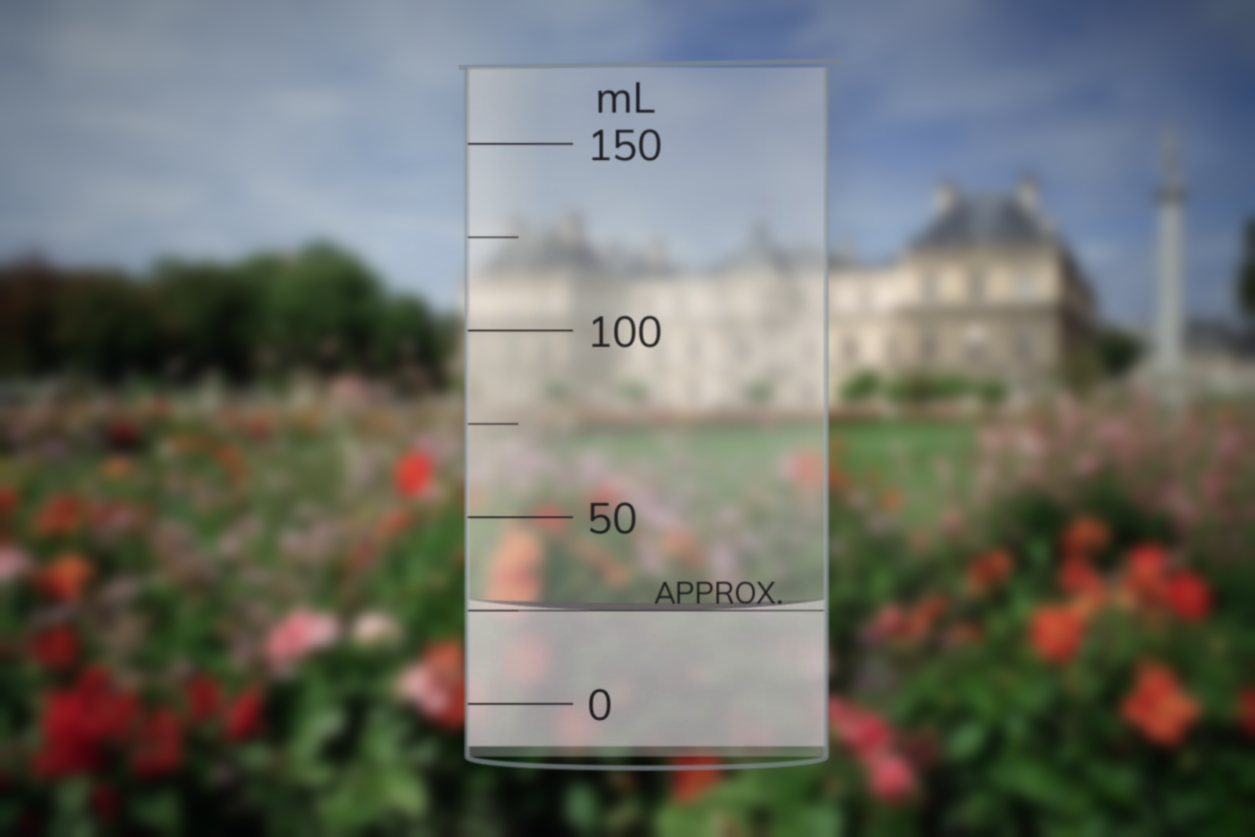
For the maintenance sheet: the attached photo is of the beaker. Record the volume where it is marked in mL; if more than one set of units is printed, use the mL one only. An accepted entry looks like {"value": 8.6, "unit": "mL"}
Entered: {"value": 25, "unit": "mL"}
